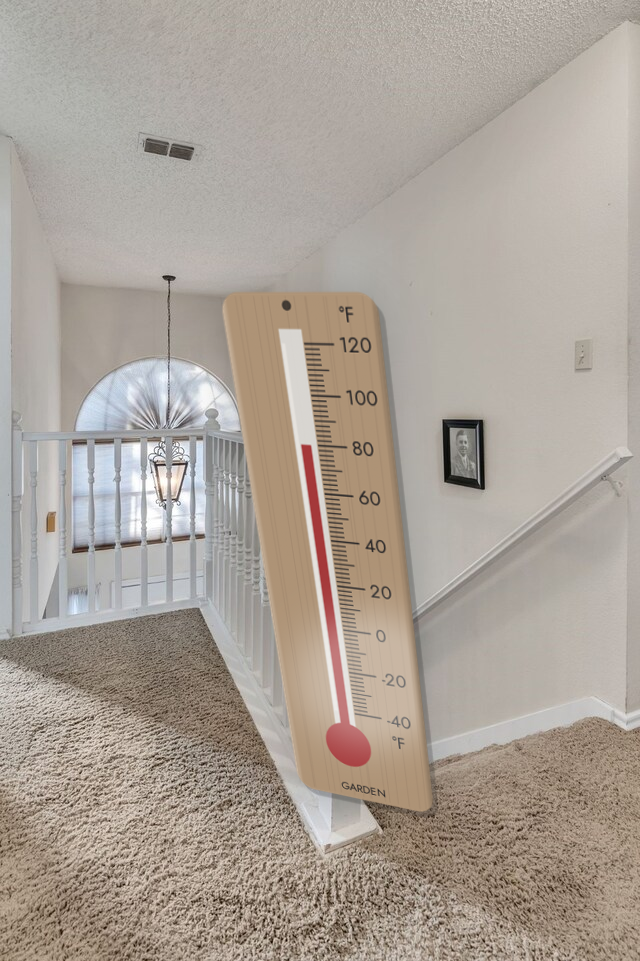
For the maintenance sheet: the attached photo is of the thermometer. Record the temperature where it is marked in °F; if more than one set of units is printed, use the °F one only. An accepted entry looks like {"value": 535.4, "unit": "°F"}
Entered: {"value": 80, "unit": "°F"}
